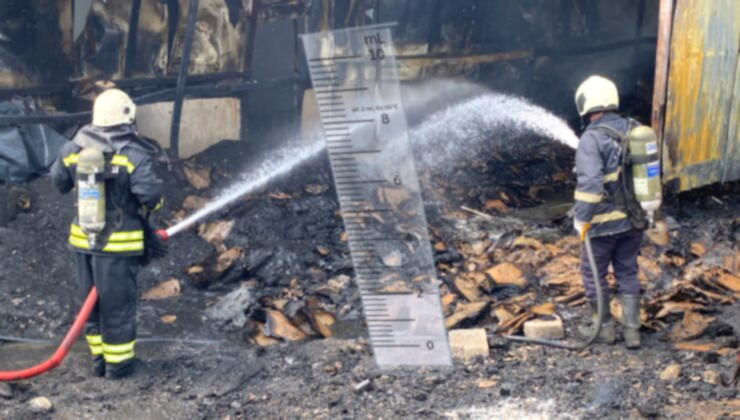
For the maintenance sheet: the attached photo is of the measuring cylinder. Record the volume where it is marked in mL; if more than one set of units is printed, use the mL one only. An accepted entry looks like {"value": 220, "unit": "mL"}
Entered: {"value": 2, "unit": "mL"}
